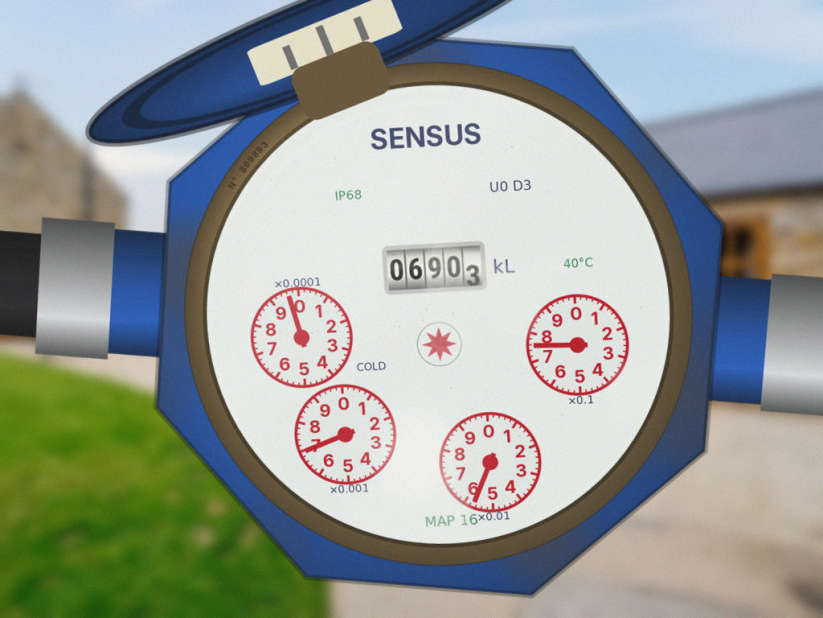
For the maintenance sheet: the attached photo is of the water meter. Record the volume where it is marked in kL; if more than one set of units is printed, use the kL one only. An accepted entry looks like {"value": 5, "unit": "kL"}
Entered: {"value": 6902.7569, "unit": "kL"}
